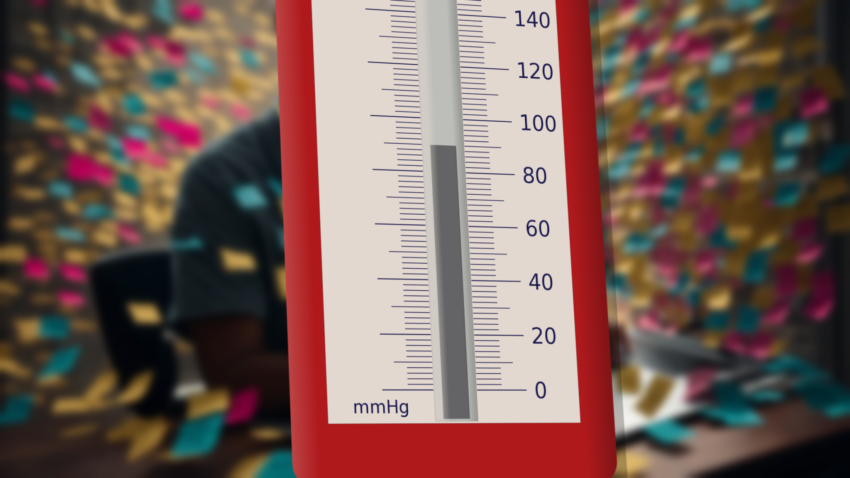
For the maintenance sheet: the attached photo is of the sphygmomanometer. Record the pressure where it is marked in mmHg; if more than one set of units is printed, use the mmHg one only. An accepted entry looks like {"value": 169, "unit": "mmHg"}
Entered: {"value": 90, "unit": "mmHg"}
